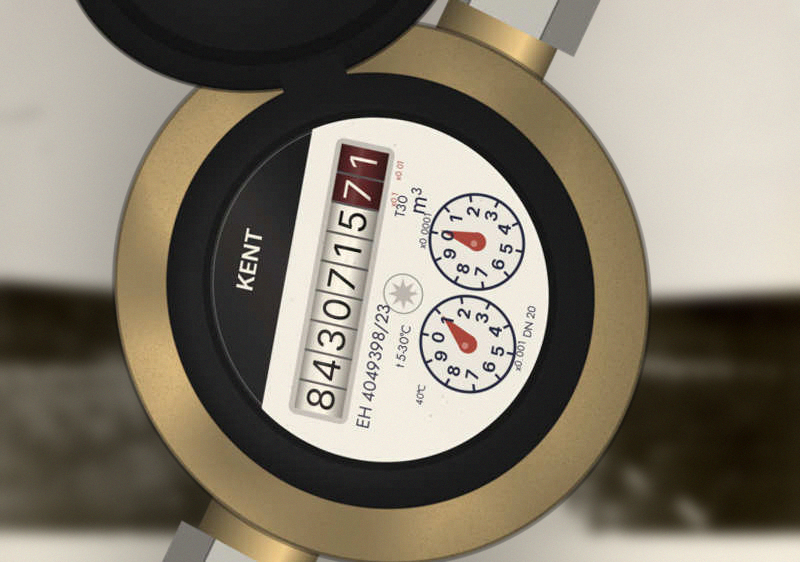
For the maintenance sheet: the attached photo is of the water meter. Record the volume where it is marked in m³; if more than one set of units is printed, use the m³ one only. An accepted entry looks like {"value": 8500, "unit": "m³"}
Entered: {"value": 8430715.7110, "unit": "m³"}
